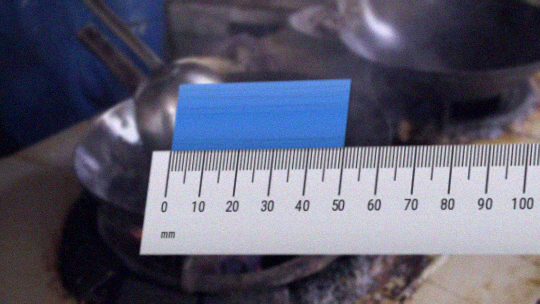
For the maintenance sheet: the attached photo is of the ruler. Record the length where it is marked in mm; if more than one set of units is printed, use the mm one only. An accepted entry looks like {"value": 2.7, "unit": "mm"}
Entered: {"value": 50, "unit": "mm"}
